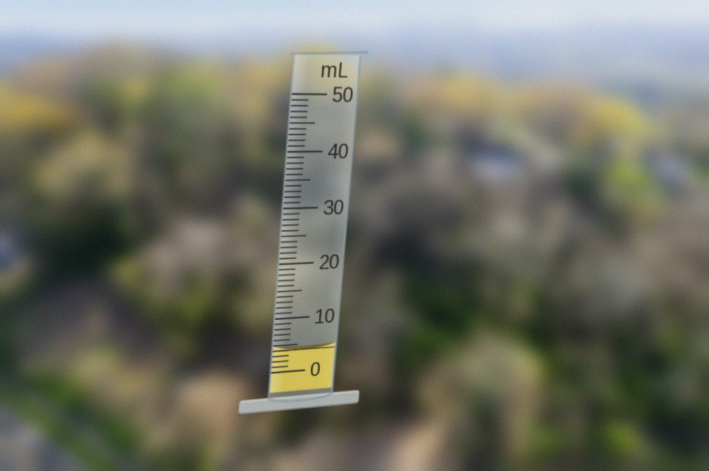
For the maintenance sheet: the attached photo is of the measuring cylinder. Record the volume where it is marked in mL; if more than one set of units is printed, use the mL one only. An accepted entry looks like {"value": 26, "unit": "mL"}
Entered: {"value": 4, "unit": "mL"}
